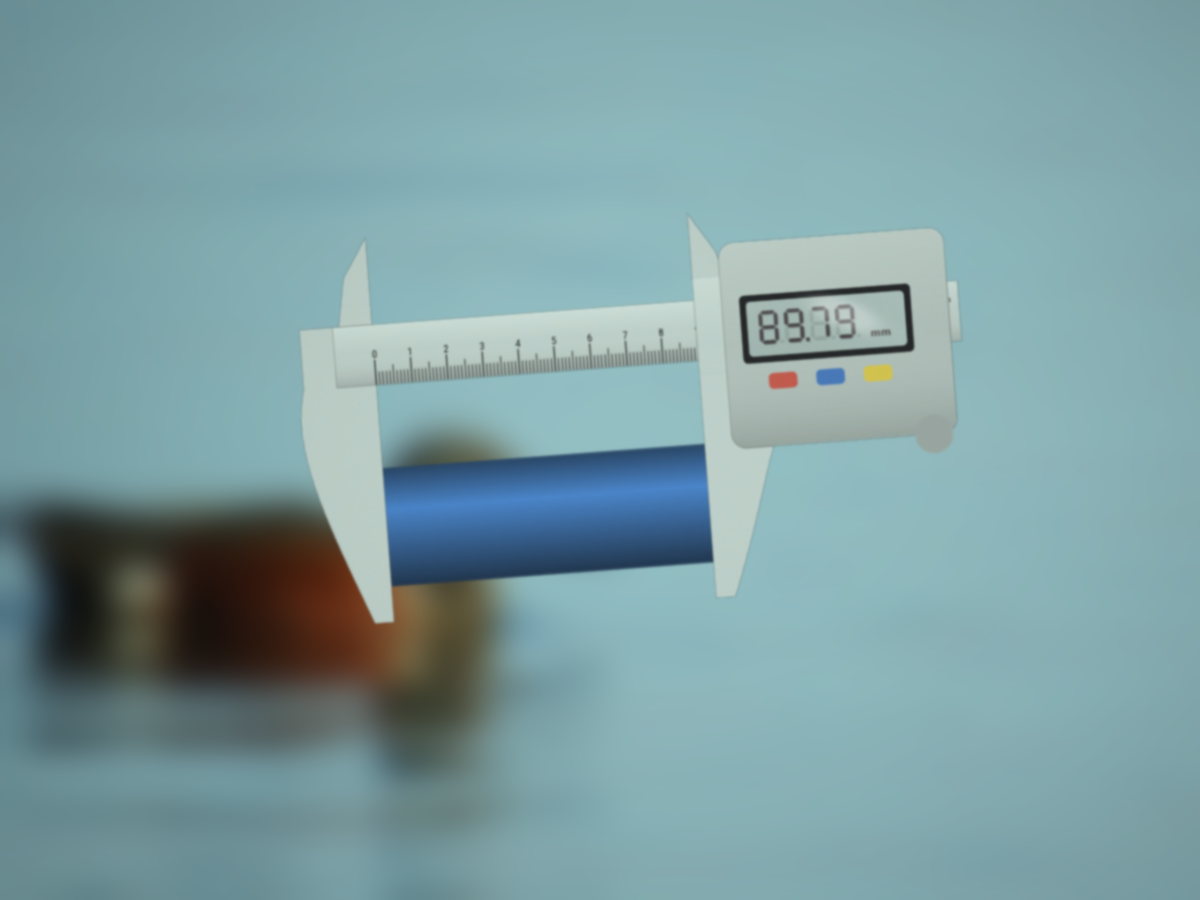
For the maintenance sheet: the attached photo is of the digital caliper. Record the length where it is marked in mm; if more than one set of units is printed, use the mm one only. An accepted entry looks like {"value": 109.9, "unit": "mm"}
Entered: {"value": 89.79, "unit": "mm"}
